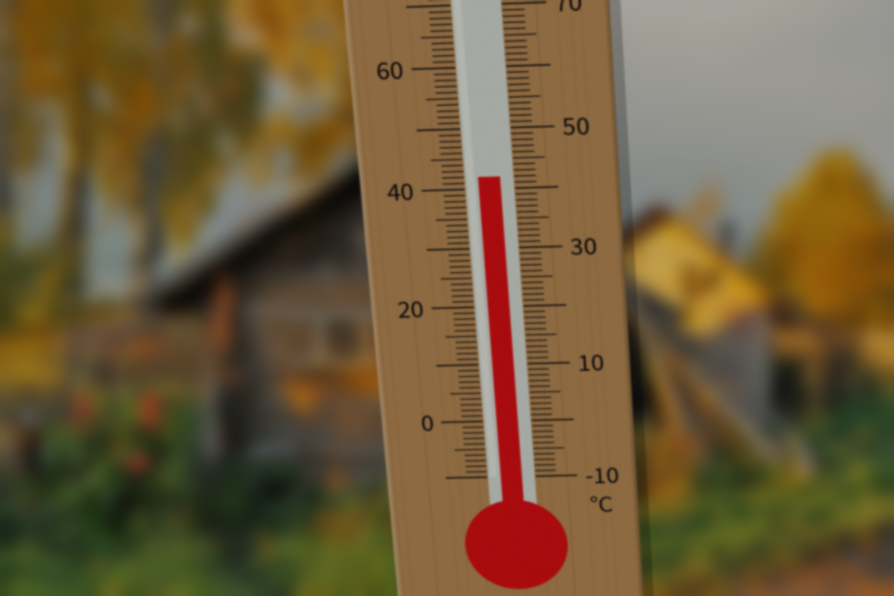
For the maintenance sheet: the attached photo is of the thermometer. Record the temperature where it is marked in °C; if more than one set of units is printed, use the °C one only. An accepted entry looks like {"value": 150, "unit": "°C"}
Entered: {"value": 42, "unit": "°C"}
